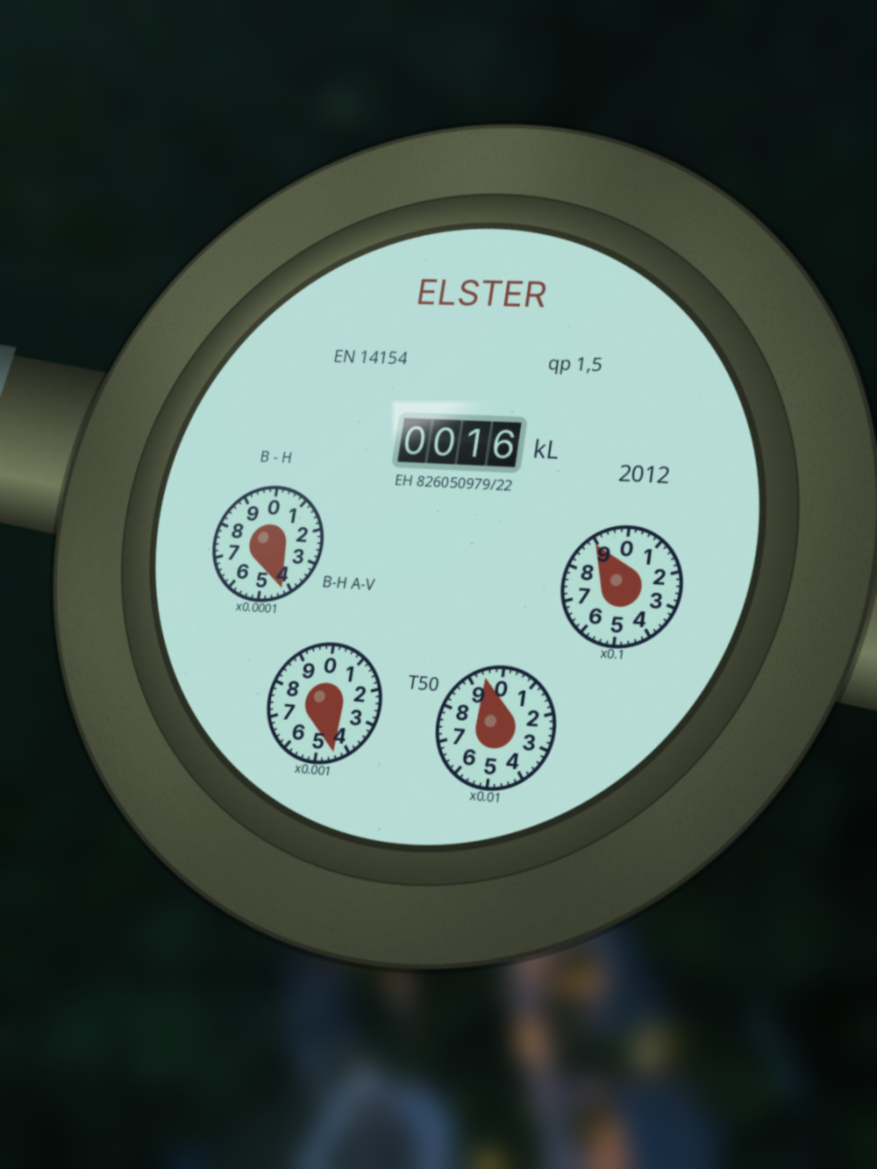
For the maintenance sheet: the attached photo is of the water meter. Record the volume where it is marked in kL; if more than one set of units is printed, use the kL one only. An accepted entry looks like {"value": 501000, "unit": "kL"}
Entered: {"value": 16.8944, "unit": "kL"}
